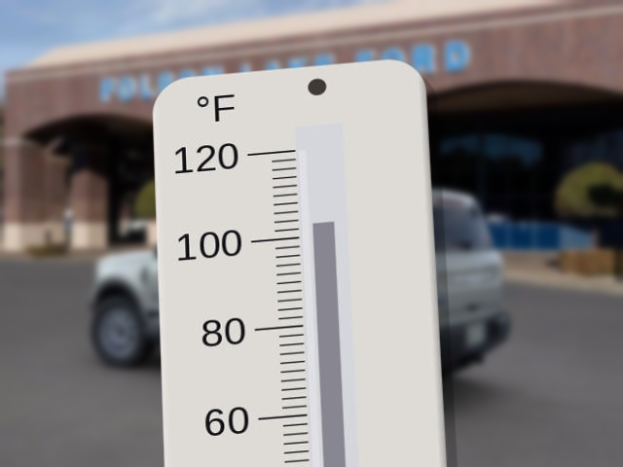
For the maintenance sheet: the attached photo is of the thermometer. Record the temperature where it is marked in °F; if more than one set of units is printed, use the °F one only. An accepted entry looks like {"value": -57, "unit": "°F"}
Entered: {"value": 103, "unit": "°F"}
